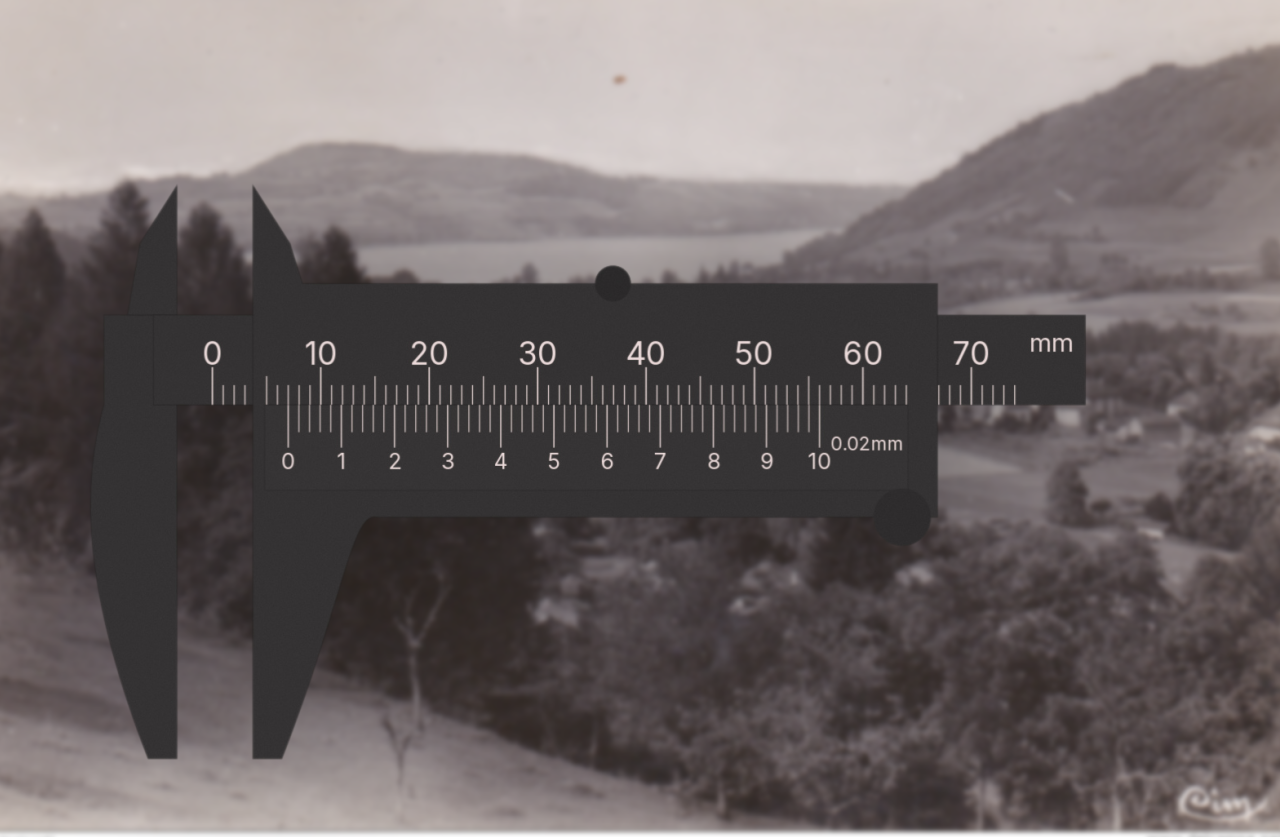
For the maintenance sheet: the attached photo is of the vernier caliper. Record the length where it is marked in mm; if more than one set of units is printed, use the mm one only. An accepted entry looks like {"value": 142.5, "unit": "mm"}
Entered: {"value": 7.0, "unit": "mm"}
